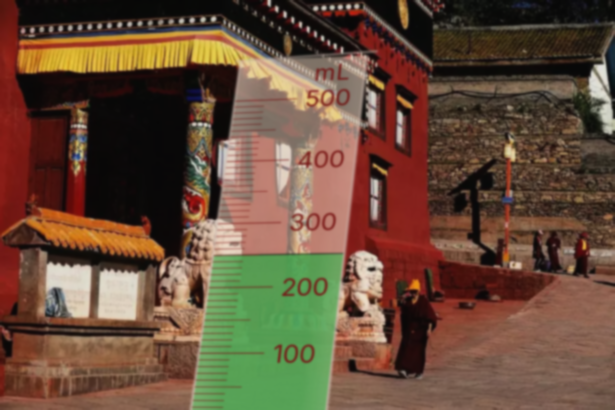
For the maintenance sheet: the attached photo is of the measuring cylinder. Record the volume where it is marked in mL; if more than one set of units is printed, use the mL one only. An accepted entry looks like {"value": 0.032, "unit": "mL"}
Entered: {"value": 250, "unit": "mL"}
